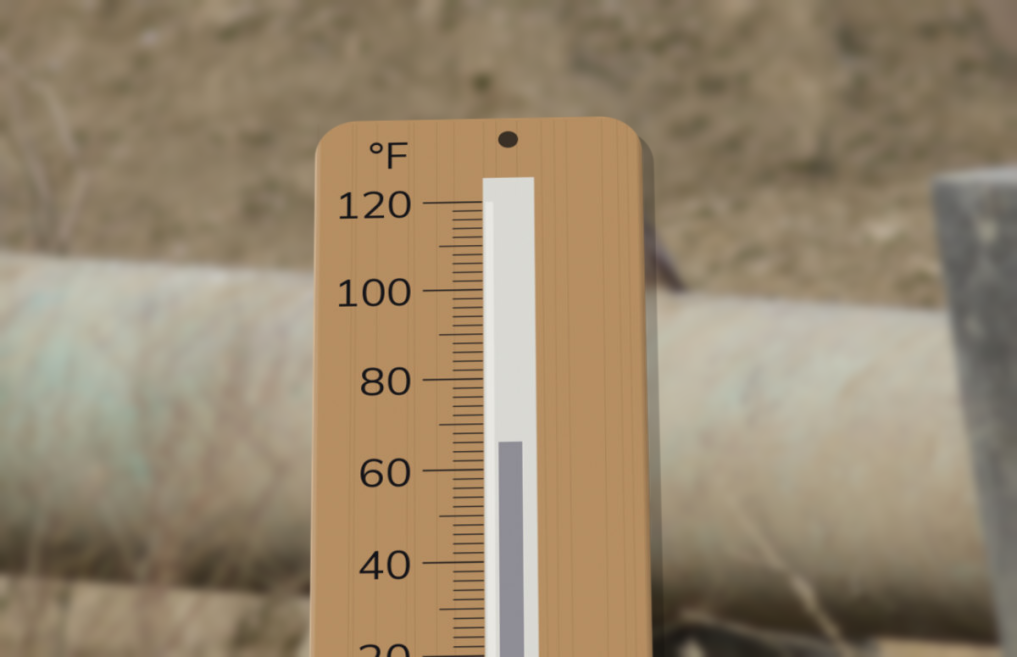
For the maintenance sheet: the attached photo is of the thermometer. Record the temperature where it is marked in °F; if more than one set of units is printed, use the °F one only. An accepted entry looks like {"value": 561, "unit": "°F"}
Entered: {"value": 66, "unit": "°F"}
